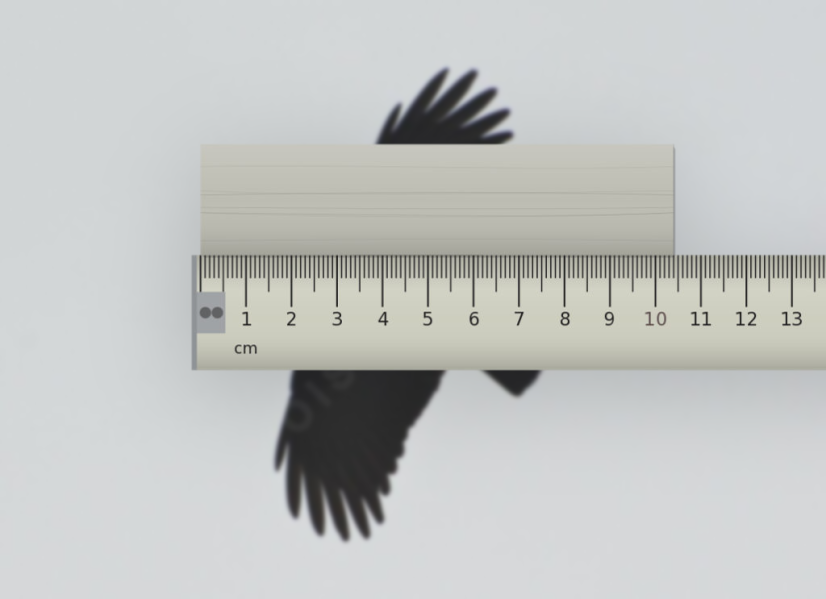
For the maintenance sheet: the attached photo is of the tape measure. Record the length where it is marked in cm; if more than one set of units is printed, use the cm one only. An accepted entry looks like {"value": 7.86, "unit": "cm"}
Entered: {"value": 10.4, "unit": "cm"}
